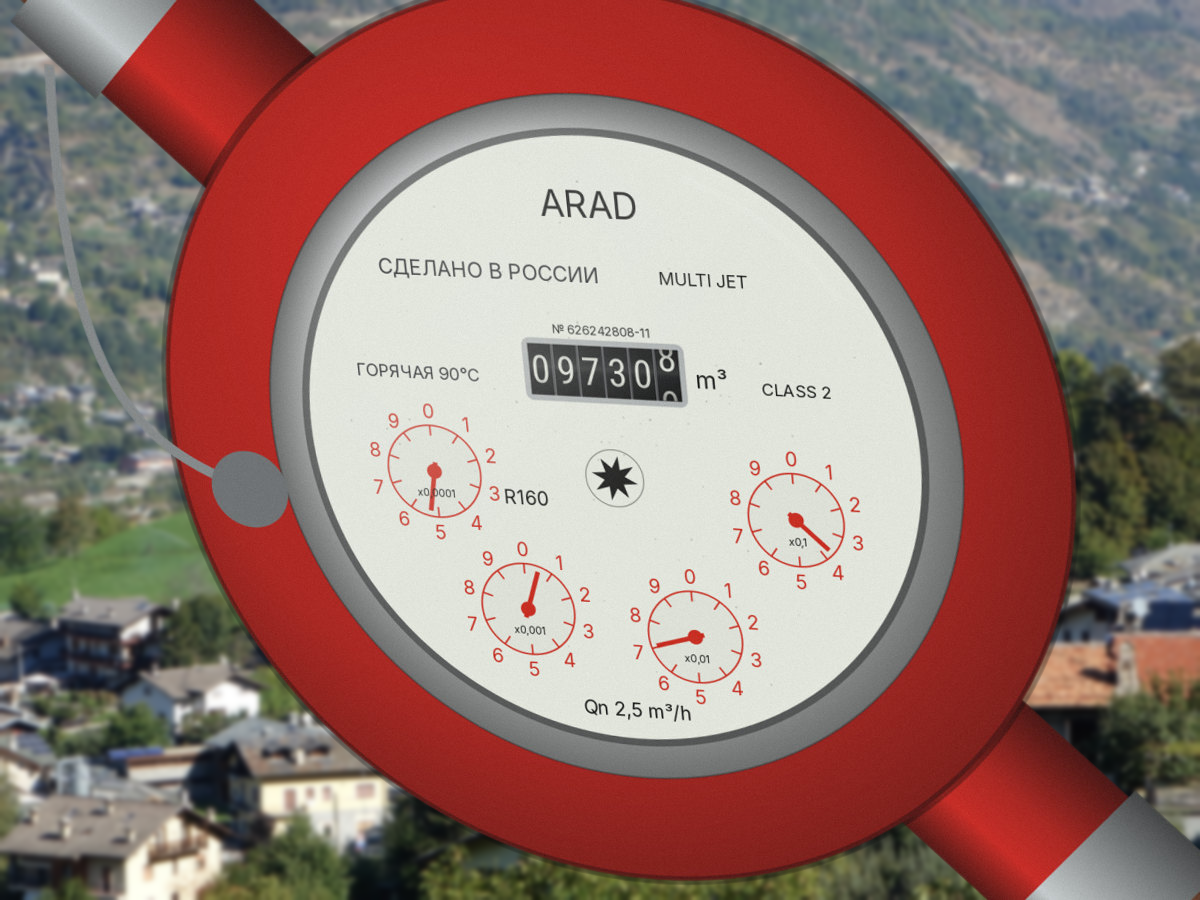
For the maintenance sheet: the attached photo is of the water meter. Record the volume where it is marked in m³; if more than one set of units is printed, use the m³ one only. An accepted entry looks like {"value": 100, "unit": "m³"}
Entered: {"value": 97308.3705, "unit": "m³"}
